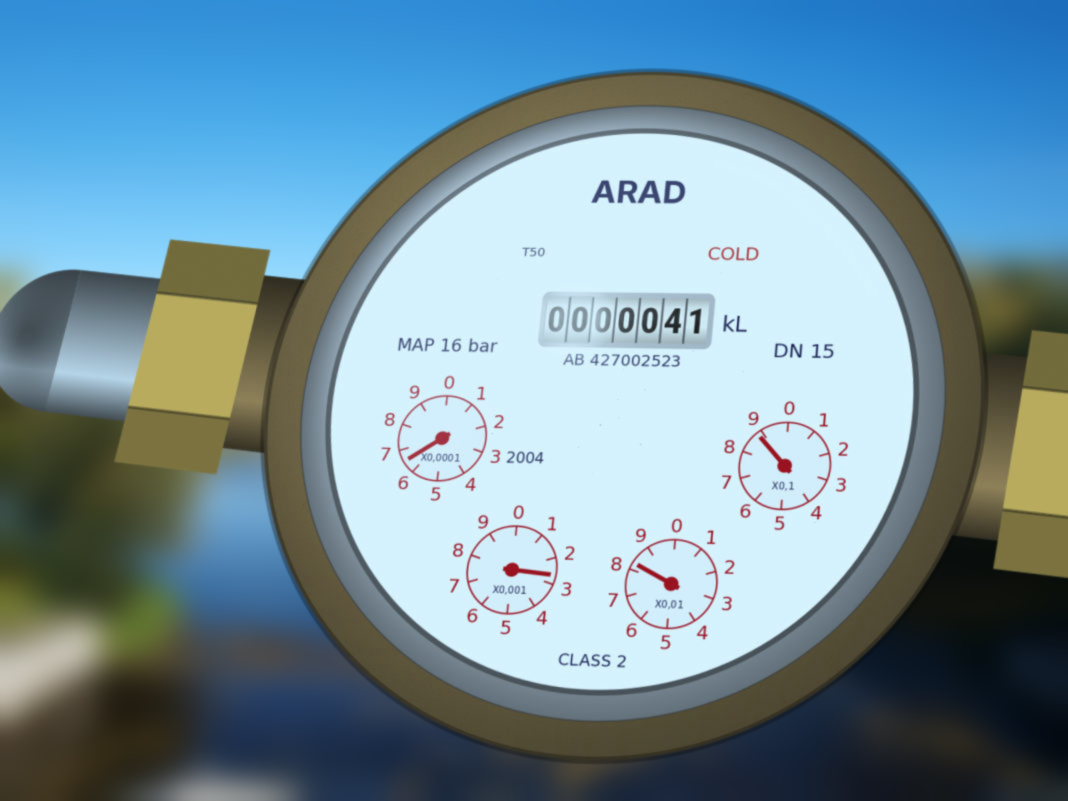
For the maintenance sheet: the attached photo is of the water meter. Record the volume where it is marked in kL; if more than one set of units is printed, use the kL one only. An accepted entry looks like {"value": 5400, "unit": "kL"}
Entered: {"value": 41.8826, "unit": "kL"}
